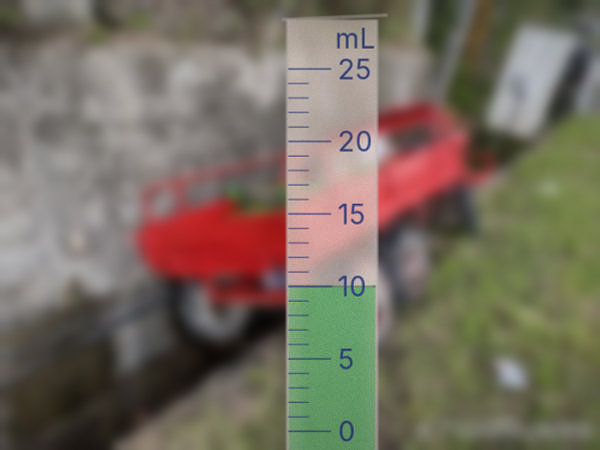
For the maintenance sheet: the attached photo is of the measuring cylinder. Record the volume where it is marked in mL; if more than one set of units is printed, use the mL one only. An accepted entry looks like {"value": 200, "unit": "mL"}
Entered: {"value": 10, "unit": "mL"}
